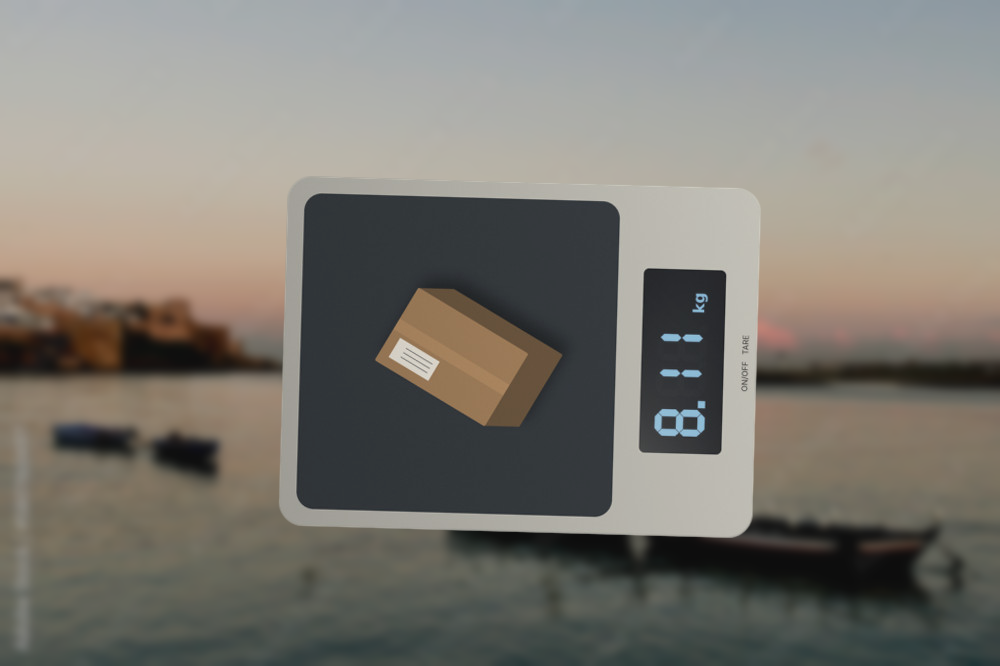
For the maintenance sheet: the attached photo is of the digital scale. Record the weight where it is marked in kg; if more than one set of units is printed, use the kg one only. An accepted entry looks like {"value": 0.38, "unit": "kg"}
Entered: {"value": 8.11, "unit": "kg"}
